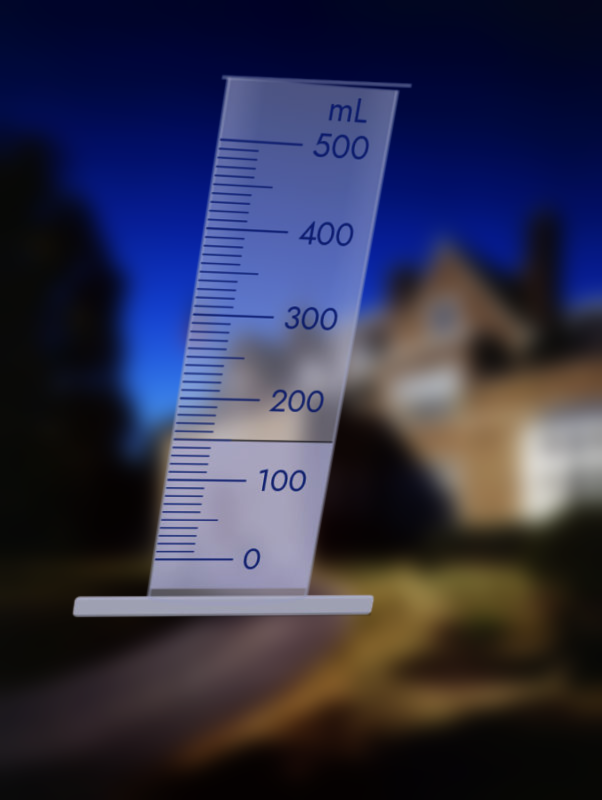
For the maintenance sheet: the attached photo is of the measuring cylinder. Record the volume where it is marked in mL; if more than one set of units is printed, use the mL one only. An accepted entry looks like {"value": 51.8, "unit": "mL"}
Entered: {"value": 150, "unit": "mL"}
